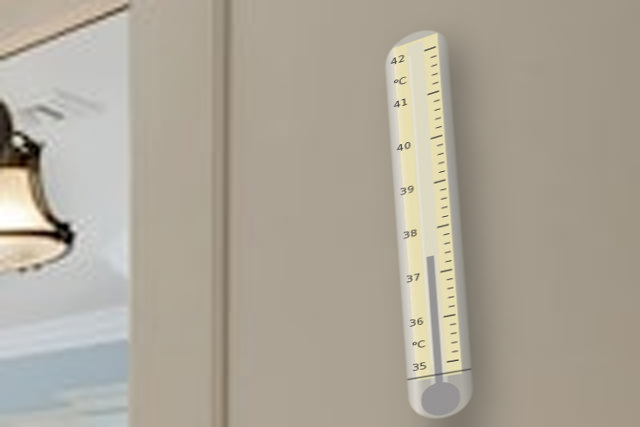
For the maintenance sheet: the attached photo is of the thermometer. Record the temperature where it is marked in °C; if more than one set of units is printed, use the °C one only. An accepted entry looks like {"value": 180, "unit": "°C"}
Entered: {"value": 37.4, "unit": "°C"}
